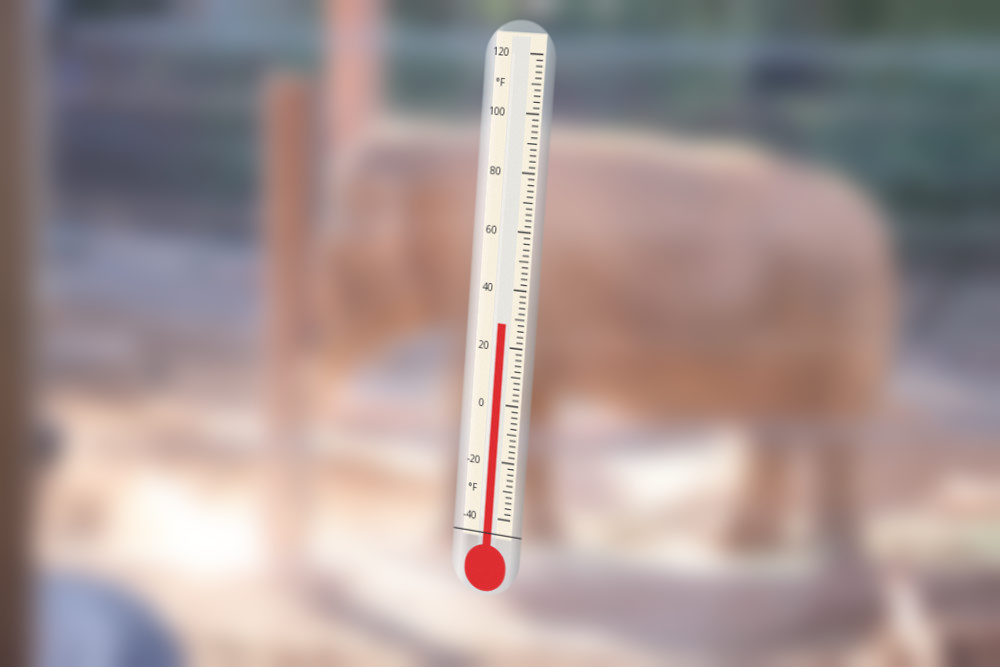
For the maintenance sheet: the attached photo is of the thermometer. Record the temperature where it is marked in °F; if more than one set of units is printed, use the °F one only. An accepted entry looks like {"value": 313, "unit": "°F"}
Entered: {"value": 28, "unit": "°F"}
